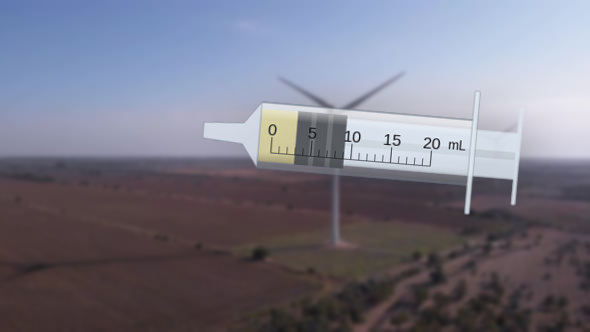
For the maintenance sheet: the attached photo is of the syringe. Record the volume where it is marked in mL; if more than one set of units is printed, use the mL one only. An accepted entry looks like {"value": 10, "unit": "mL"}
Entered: {"value": 3, "unit": "mL"}
